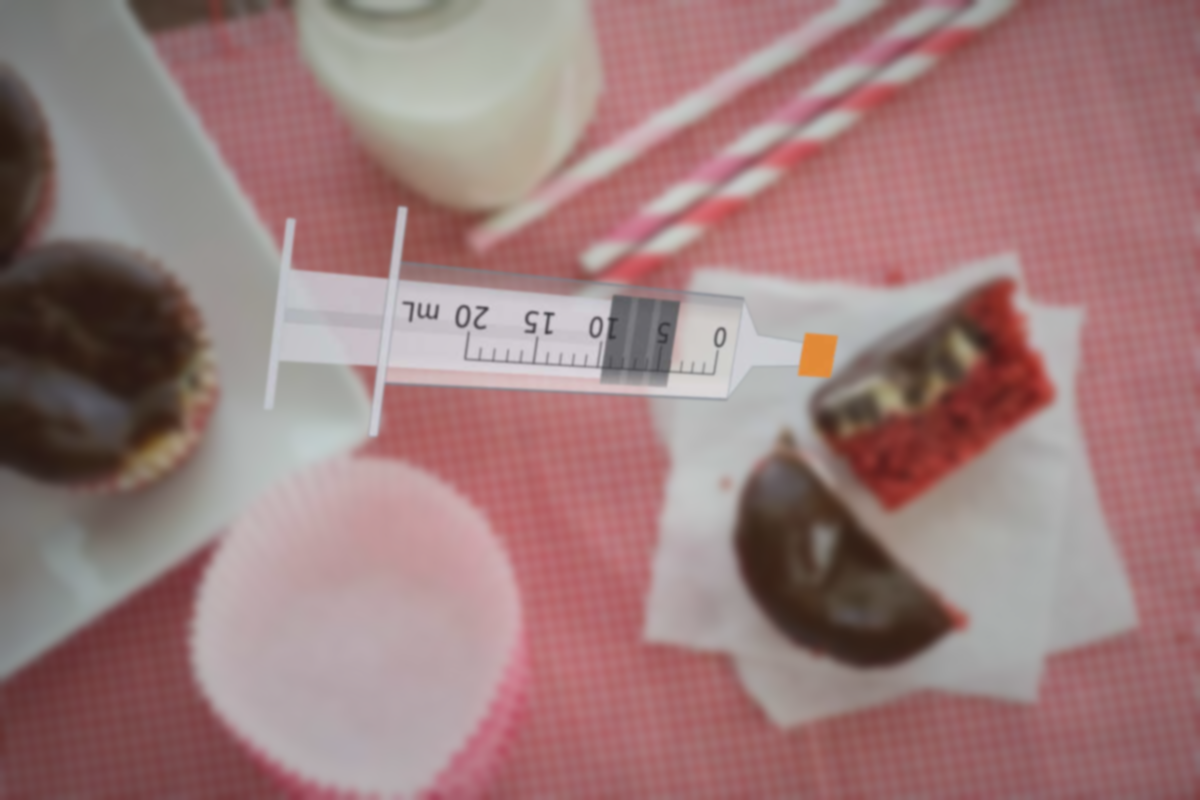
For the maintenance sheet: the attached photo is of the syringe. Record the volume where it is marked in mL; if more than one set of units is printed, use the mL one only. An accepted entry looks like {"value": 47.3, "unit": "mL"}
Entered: {"value": 4, "unit": "mL"}
